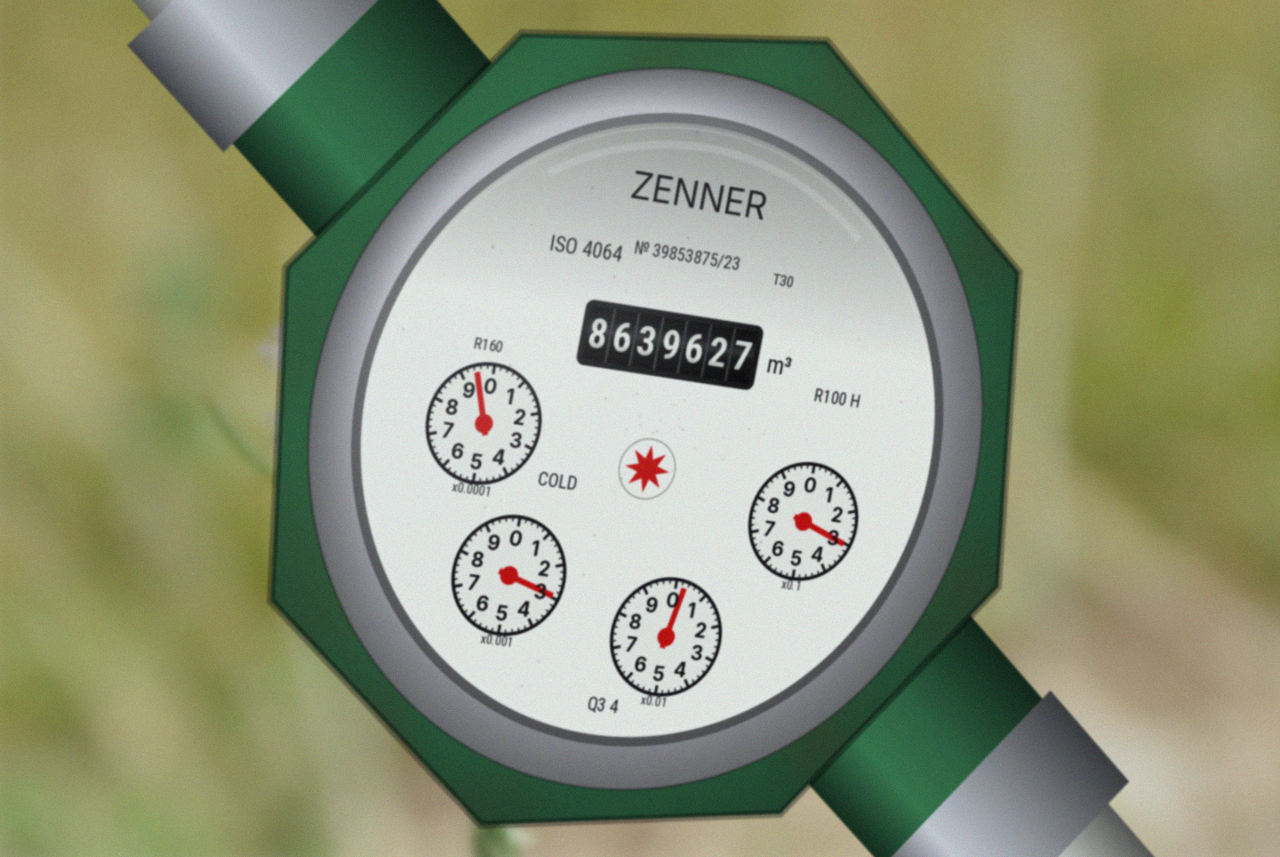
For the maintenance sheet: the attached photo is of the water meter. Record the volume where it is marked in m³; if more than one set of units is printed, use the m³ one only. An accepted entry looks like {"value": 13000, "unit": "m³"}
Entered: {"value": 8639627.3029, "unit": "m³"}
